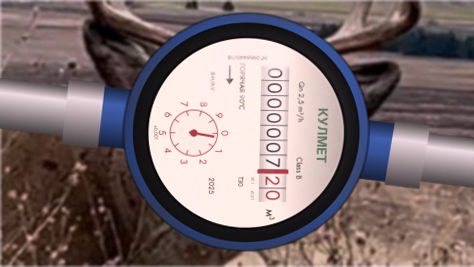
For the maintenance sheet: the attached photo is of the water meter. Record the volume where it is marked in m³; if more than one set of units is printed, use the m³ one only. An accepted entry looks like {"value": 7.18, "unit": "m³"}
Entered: {"value": 7.200, "unit": "m³"}
